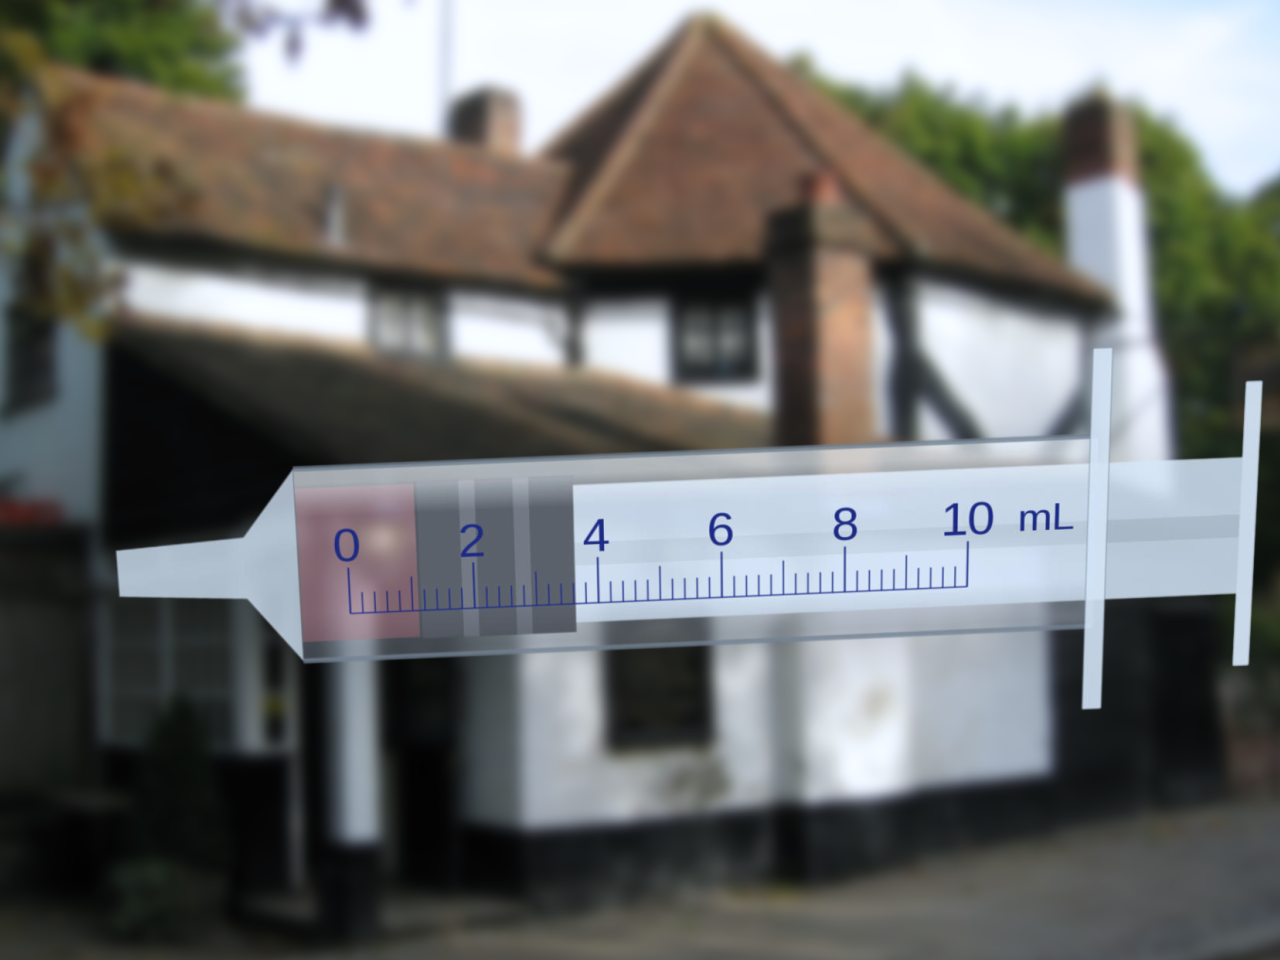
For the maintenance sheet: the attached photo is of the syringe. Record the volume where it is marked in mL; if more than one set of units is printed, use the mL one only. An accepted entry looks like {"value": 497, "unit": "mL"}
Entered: {"value": 1.1, "unit": "mL"}
